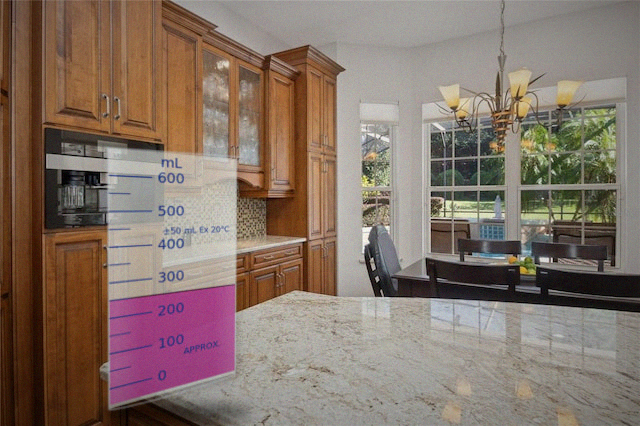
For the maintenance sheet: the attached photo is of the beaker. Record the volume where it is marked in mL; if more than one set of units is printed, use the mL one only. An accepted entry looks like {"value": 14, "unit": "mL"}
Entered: {"value": 250, "unit": "mL"}
